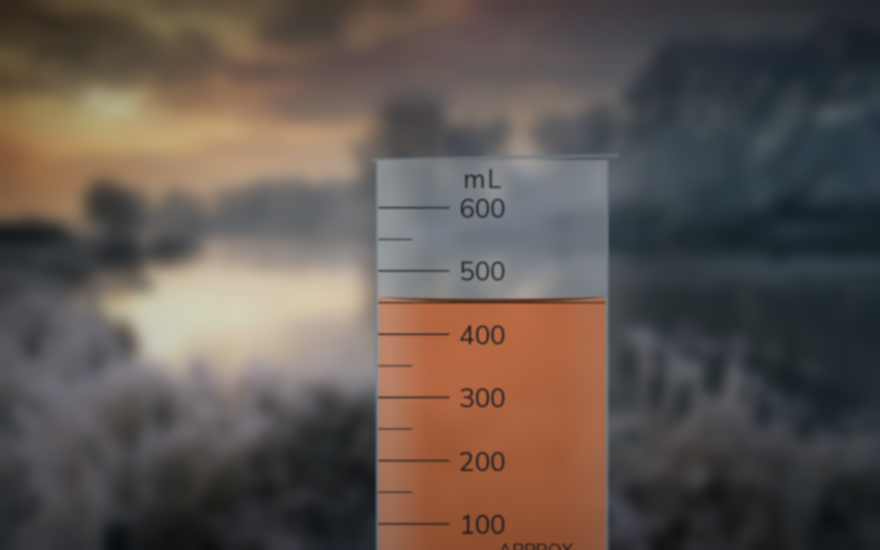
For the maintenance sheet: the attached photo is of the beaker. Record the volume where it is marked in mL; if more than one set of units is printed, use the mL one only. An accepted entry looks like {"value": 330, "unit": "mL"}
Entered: {"value": 450, "unit": "mL"}
